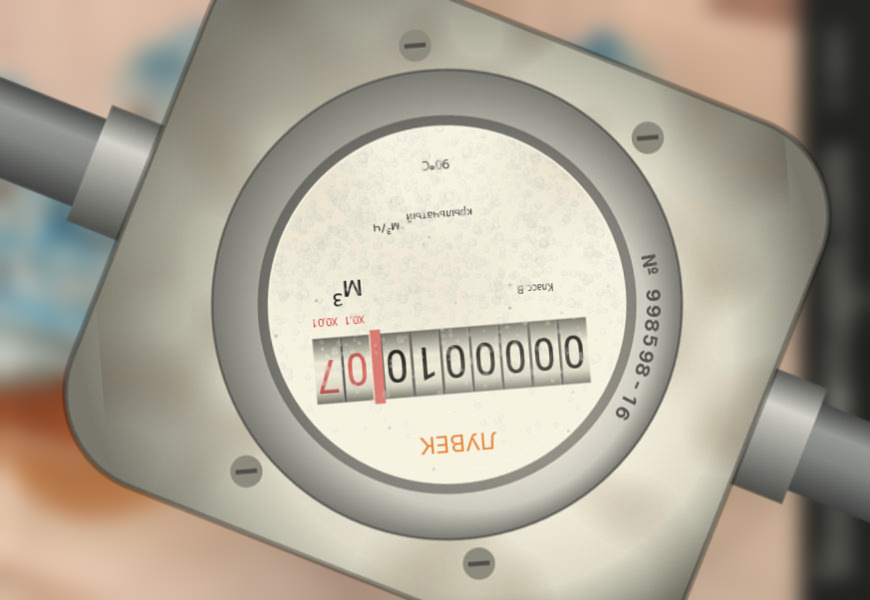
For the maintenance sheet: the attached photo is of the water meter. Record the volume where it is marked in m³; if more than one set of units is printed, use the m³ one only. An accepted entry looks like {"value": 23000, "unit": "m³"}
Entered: {"value": 10.07, "unit": "m³"}
